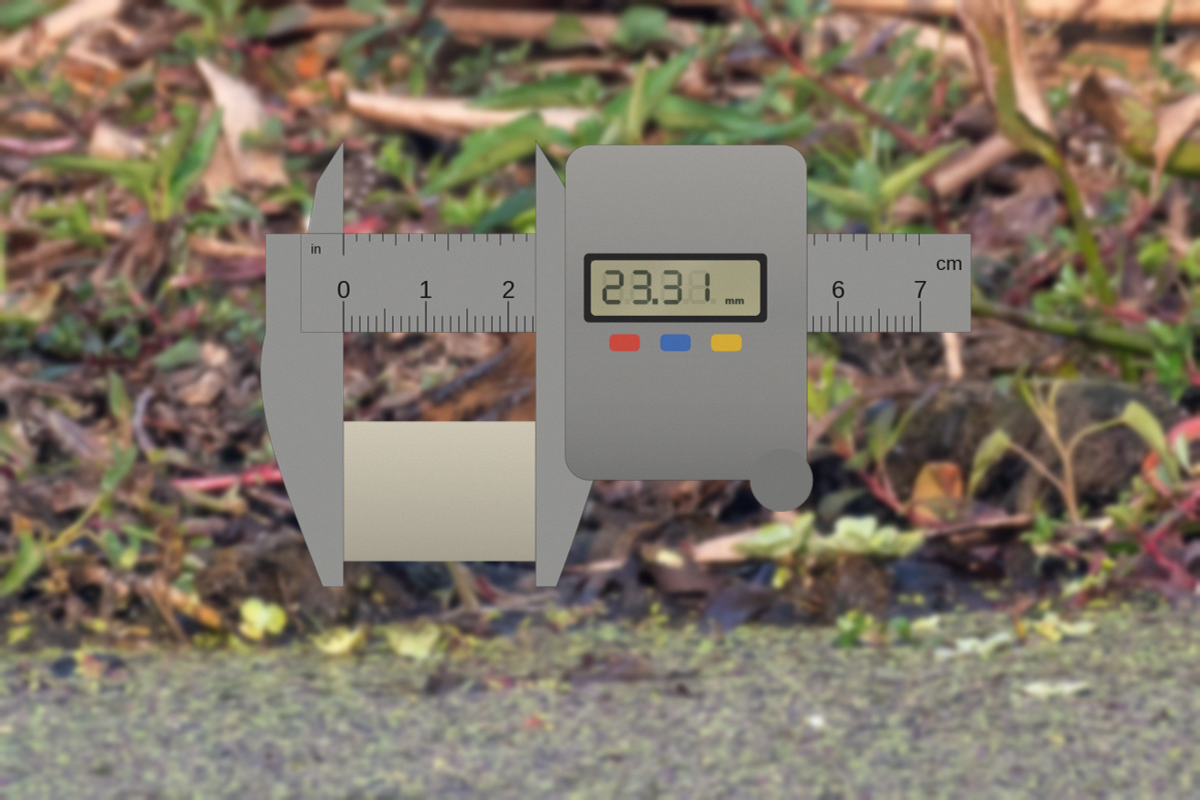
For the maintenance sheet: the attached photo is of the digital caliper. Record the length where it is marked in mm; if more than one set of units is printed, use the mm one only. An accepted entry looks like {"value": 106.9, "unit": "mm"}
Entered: {"value": 23.31, "unit": "mm"}
